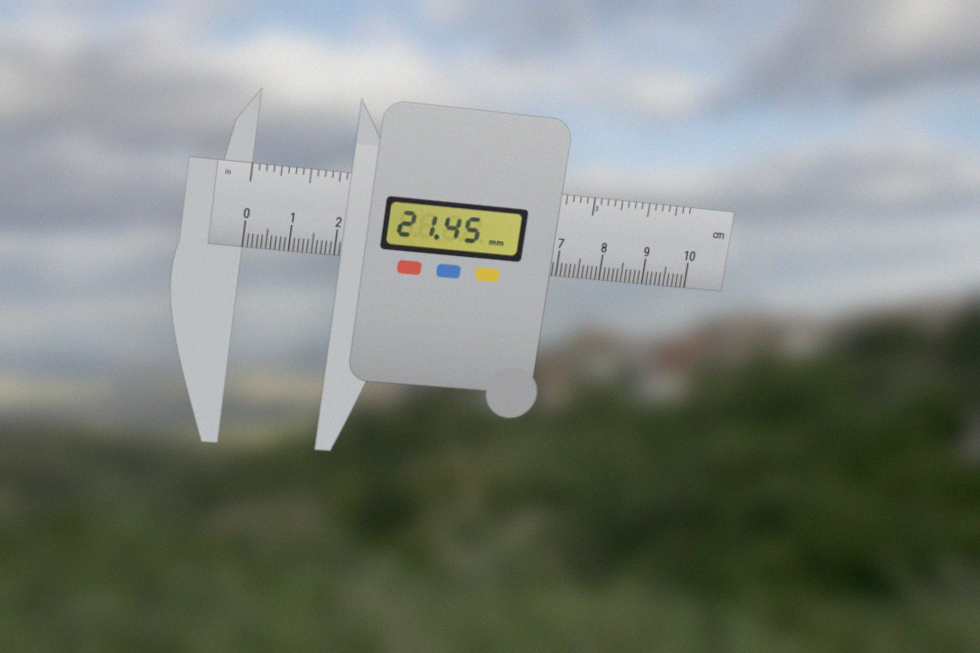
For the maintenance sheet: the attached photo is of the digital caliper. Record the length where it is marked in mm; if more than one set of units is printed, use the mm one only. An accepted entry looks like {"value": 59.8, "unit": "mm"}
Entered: {"value": 21.45, "unit": "mm"}
